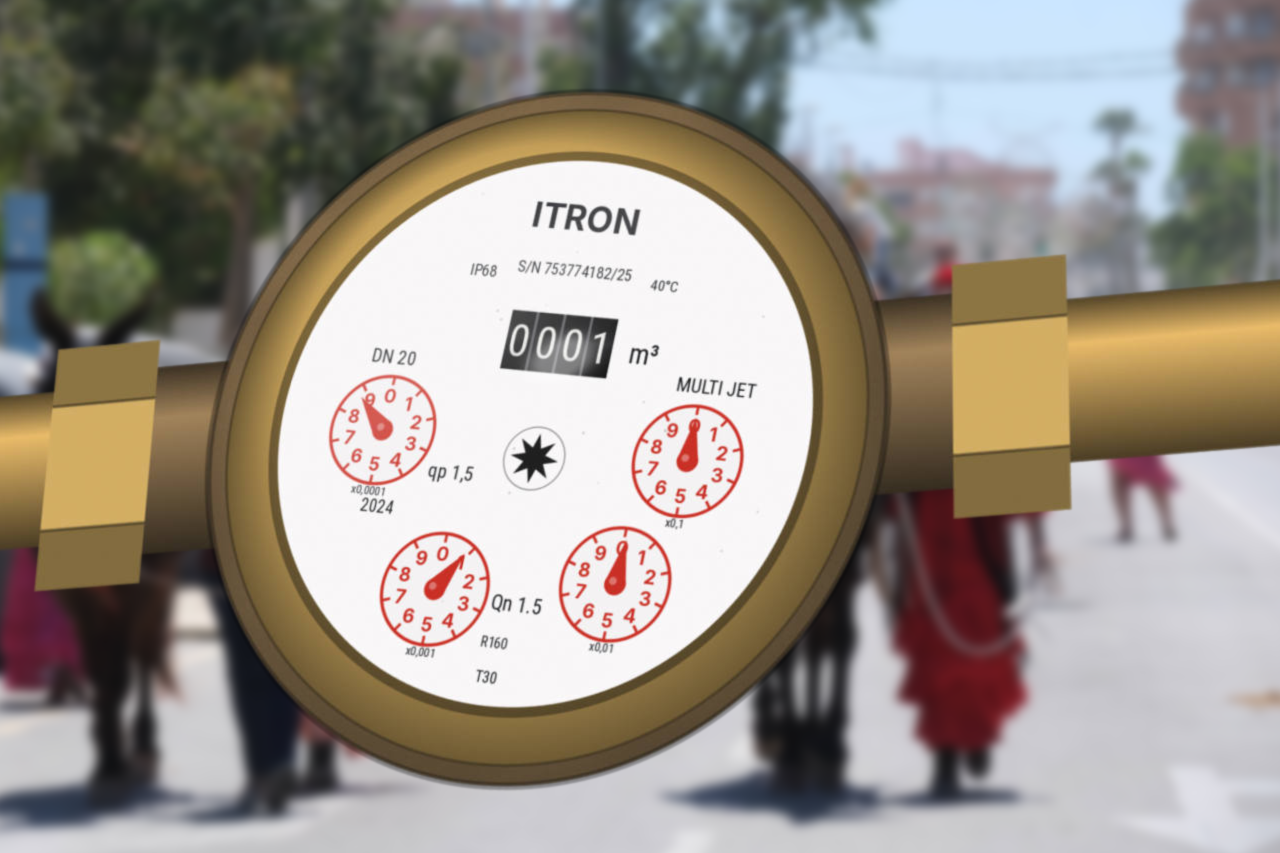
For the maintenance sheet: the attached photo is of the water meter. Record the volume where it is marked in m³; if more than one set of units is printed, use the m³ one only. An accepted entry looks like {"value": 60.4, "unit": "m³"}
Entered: {"value": 1.0008, "unit": "m³"}
